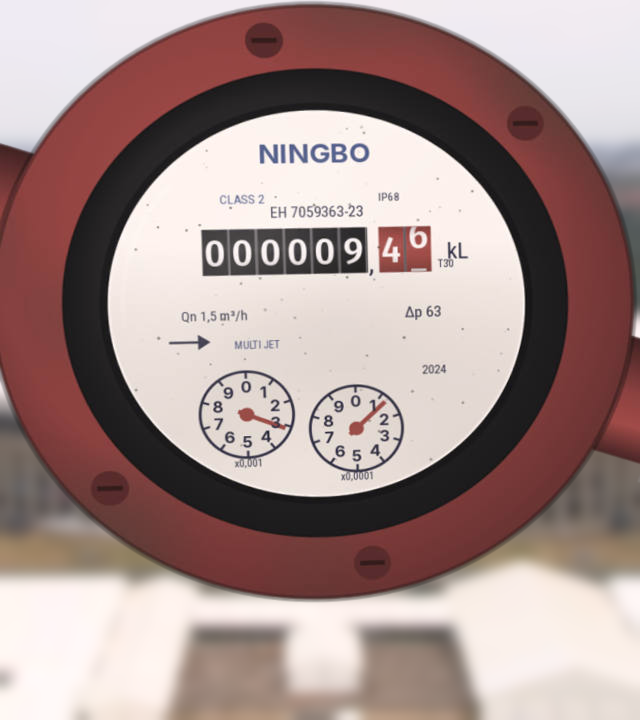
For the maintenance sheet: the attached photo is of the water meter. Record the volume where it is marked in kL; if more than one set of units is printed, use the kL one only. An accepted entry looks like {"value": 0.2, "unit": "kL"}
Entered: {"value": 9.4631, "unit": "kL"}
